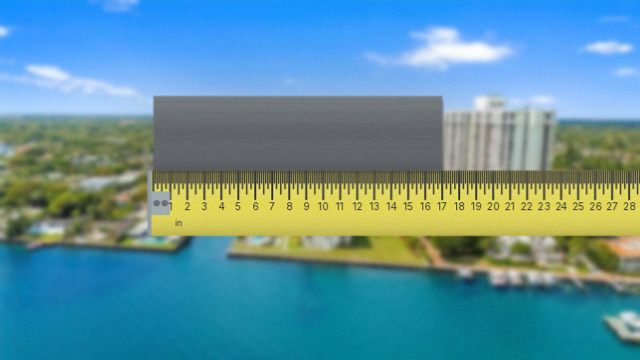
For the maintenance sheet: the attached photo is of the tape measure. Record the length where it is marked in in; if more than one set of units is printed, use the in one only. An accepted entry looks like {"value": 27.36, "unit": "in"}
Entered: {"value": 17, "unit": "in"}
